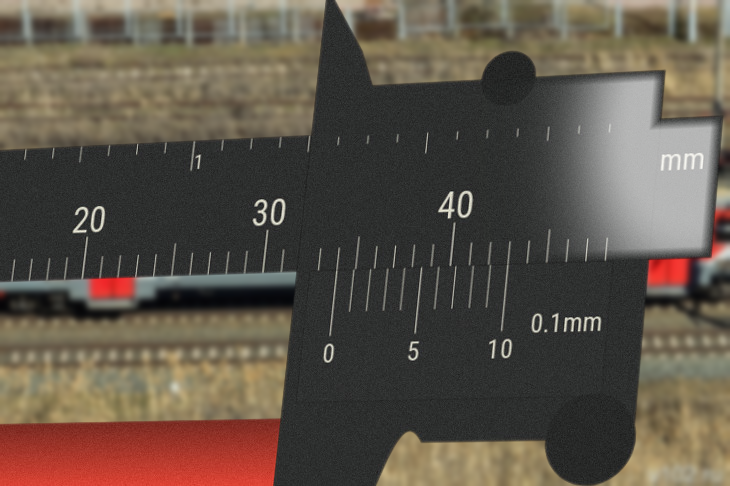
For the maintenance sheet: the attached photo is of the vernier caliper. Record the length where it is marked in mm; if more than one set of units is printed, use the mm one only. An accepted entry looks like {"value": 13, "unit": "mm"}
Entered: {"value": 34.0, "unit": "mm"}
